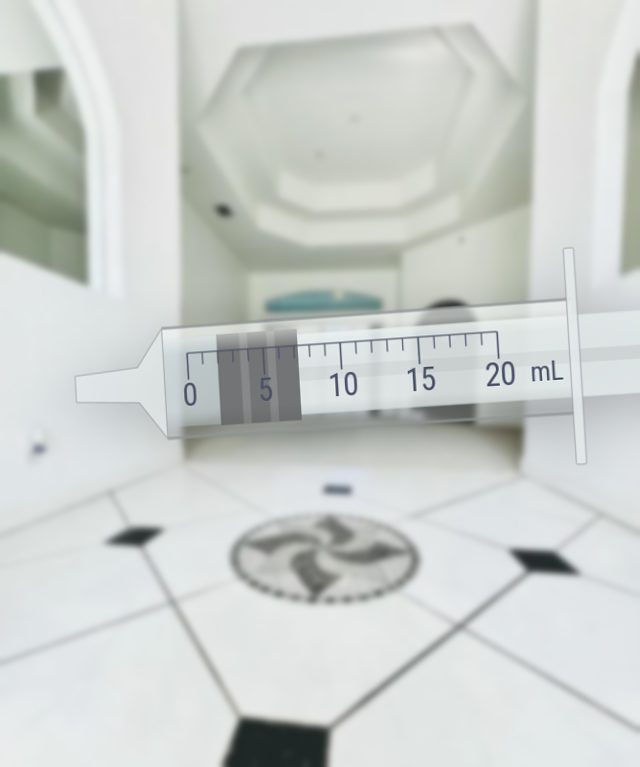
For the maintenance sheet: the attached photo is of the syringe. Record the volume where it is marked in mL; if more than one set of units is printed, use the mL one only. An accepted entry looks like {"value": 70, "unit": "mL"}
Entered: {"value": 2, "unit": "mL"}
